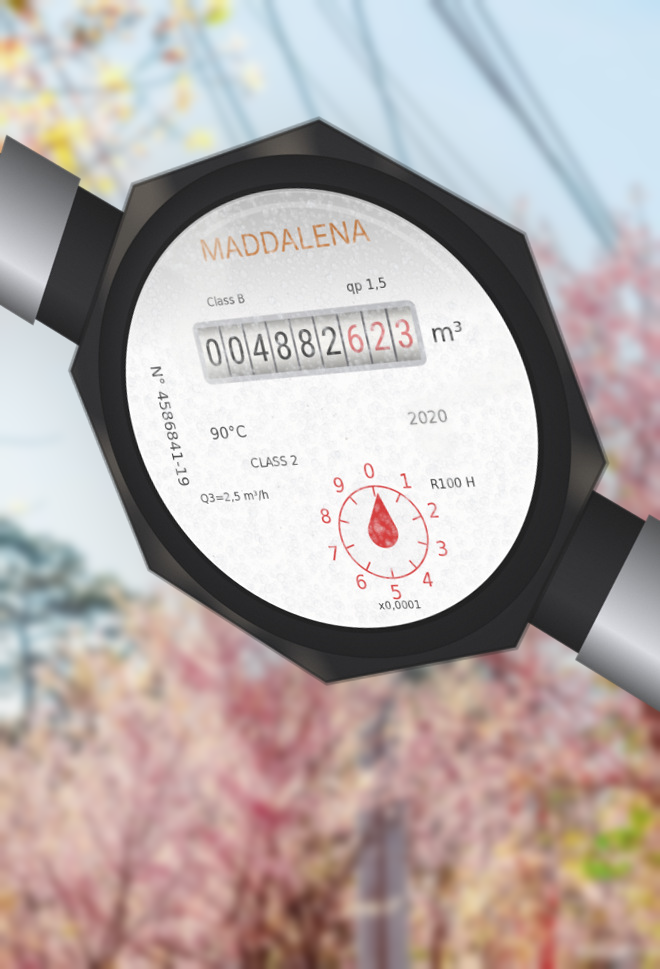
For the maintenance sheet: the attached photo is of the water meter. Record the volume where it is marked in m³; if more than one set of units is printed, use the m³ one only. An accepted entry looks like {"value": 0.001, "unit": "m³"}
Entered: {"value": 4882.6230, "unit": "m³"}
